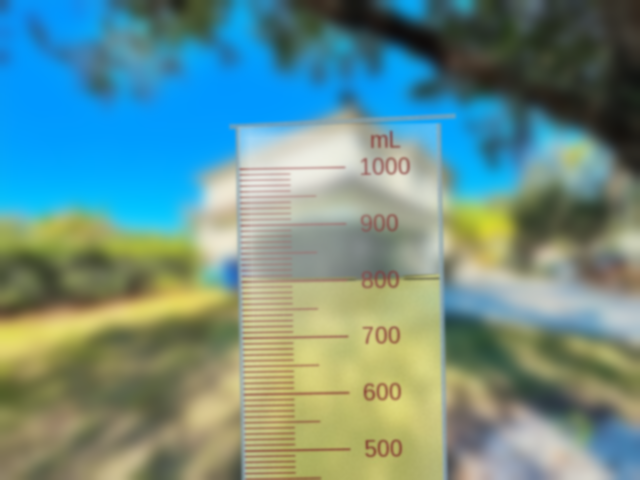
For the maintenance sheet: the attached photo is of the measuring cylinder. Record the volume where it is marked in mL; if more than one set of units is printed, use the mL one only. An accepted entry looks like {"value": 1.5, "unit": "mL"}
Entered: {"value": 800, "unit": "mL"}
